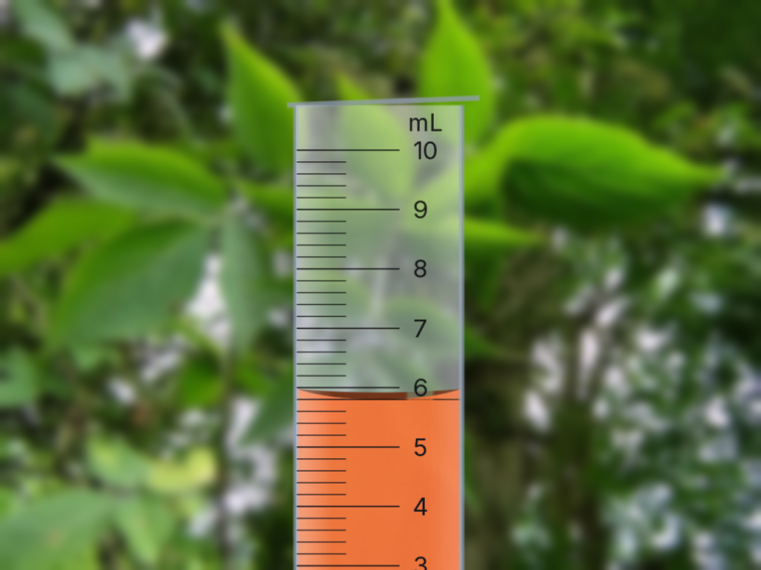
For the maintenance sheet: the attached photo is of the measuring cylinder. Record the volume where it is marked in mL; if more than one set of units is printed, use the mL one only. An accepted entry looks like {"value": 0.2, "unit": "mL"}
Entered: {"value": 5.8, "unit": "mL"}
